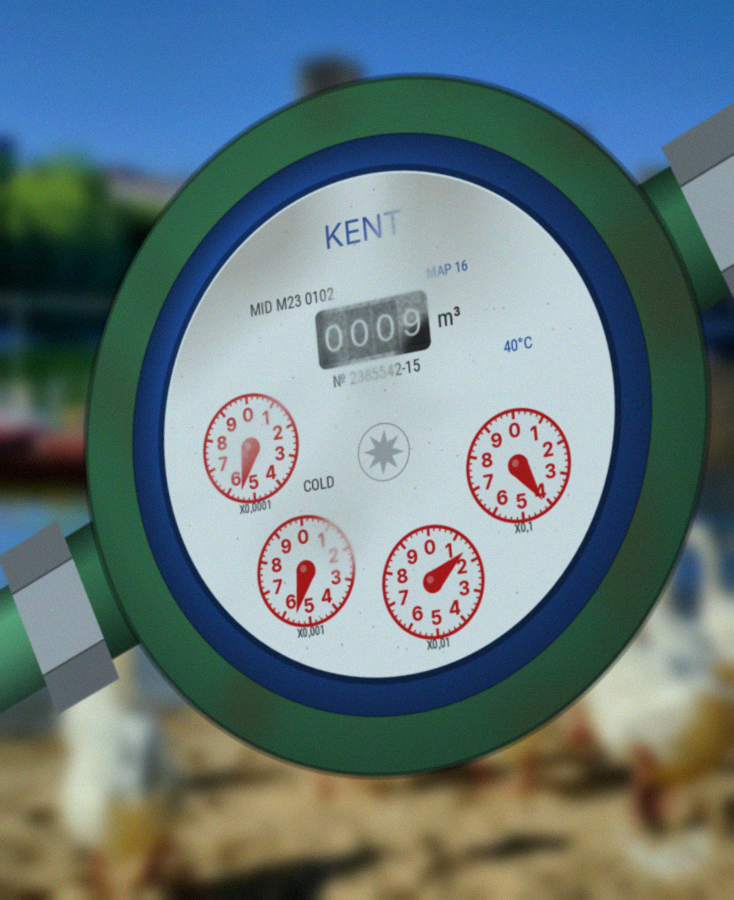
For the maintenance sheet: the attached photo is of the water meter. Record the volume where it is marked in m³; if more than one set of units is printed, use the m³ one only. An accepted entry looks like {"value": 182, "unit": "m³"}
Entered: {"value": 9.4155, "unit": "m³"}
